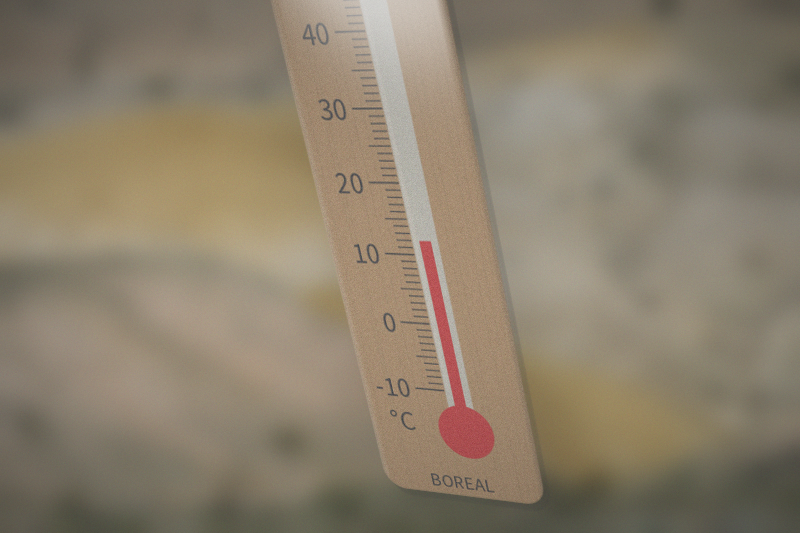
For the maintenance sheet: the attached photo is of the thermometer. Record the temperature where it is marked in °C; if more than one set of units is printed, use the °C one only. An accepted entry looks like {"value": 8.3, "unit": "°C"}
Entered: {"value": 12, "unit": "°C"}
